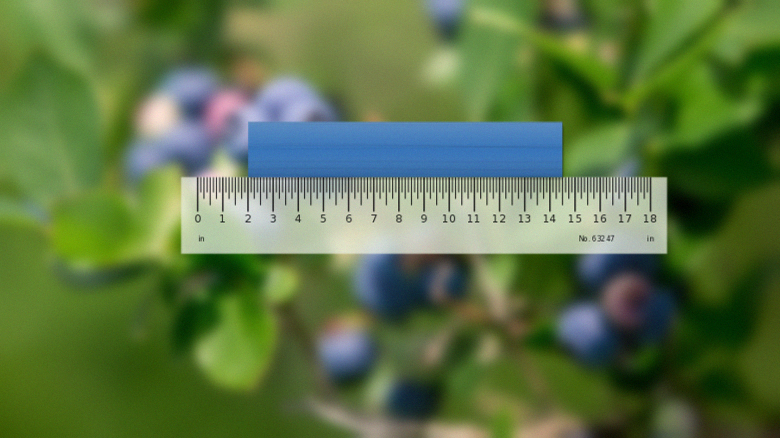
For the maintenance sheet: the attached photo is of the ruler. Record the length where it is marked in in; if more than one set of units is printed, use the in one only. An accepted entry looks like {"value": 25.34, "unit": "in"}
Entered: {"value": 12.5, "unit": "in"}
